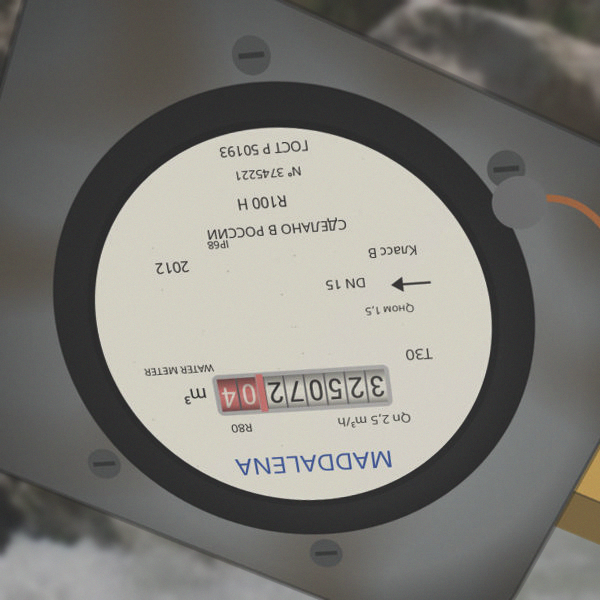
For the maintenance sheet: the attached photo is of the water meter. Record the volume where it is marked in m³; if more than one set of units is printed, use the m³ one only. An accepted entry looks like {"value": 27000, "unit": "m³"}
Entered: {"value": 325072.04, "unit": "m³"}
